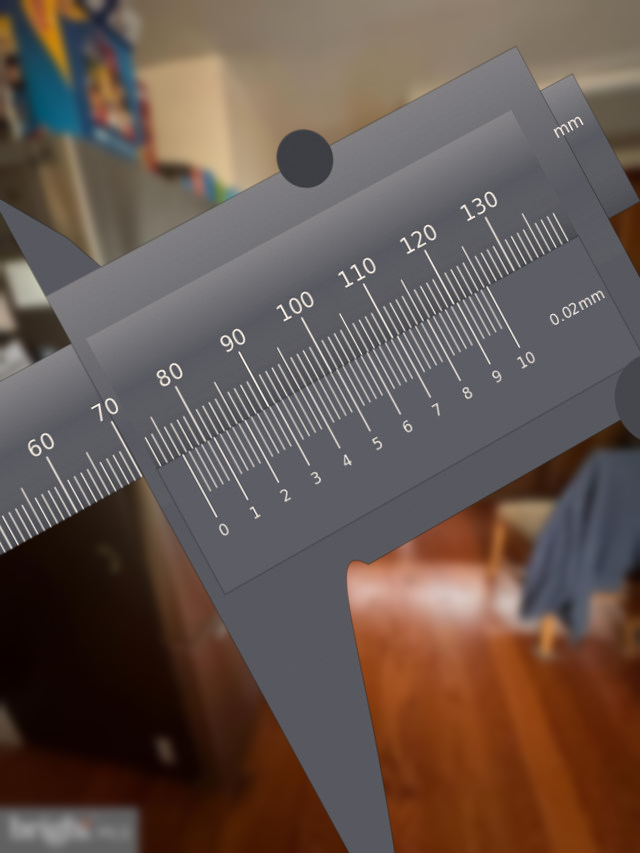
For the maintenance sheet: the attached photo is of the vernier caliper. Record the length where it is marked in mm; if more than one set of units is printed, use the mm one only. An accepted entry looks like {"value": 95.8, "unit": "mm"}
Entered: {"value": 76.4, "unit": "mm"}
